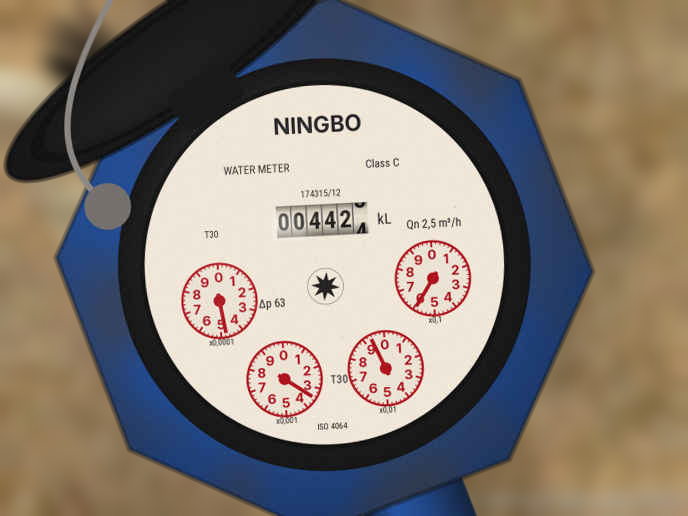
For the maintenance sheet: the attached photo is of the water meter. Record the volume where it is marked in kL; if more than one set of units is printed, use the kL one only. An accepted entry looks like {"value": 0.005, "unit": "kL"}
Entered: {"value": 4423.5934, "unit": "kL"}
